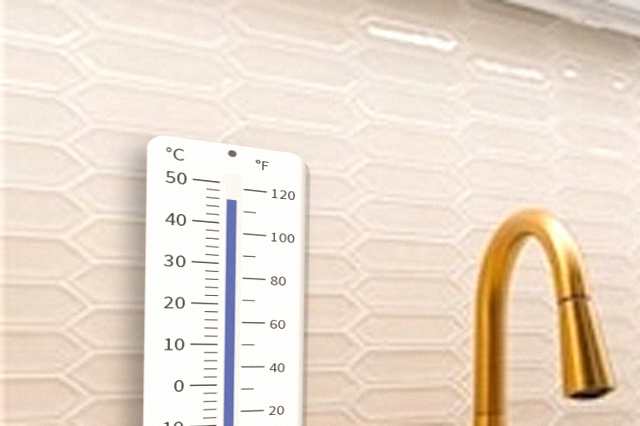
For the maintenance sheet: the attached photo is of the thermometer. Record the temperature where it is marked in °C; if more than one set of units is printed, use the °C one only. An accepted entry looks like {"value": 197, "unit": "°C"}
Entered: {"value": 46, "unit": "°C"}
